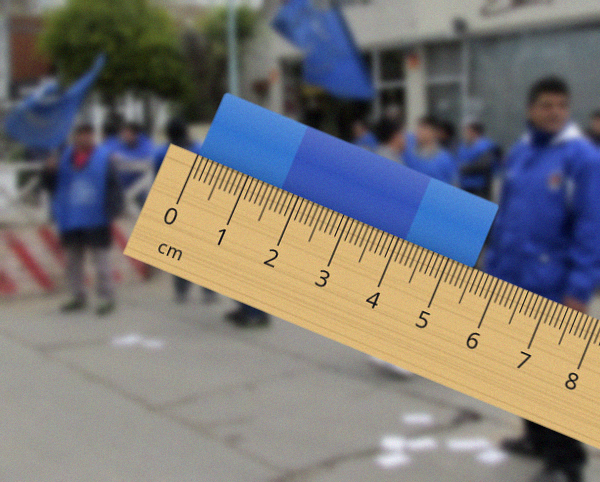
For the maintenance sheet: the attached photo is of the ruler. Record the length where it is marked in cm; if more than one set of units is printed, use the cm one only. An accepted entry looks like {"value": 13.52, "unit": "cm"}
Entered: {"value": 5.5, "unit": "cm"}
